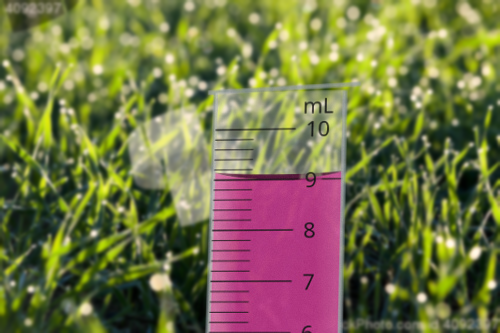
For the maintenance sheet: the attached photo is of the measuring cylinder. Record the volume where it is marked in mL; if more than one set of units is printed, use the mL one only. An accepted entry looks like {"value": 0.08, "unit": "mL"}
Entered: {"value": 9, "unit": "mL"}
